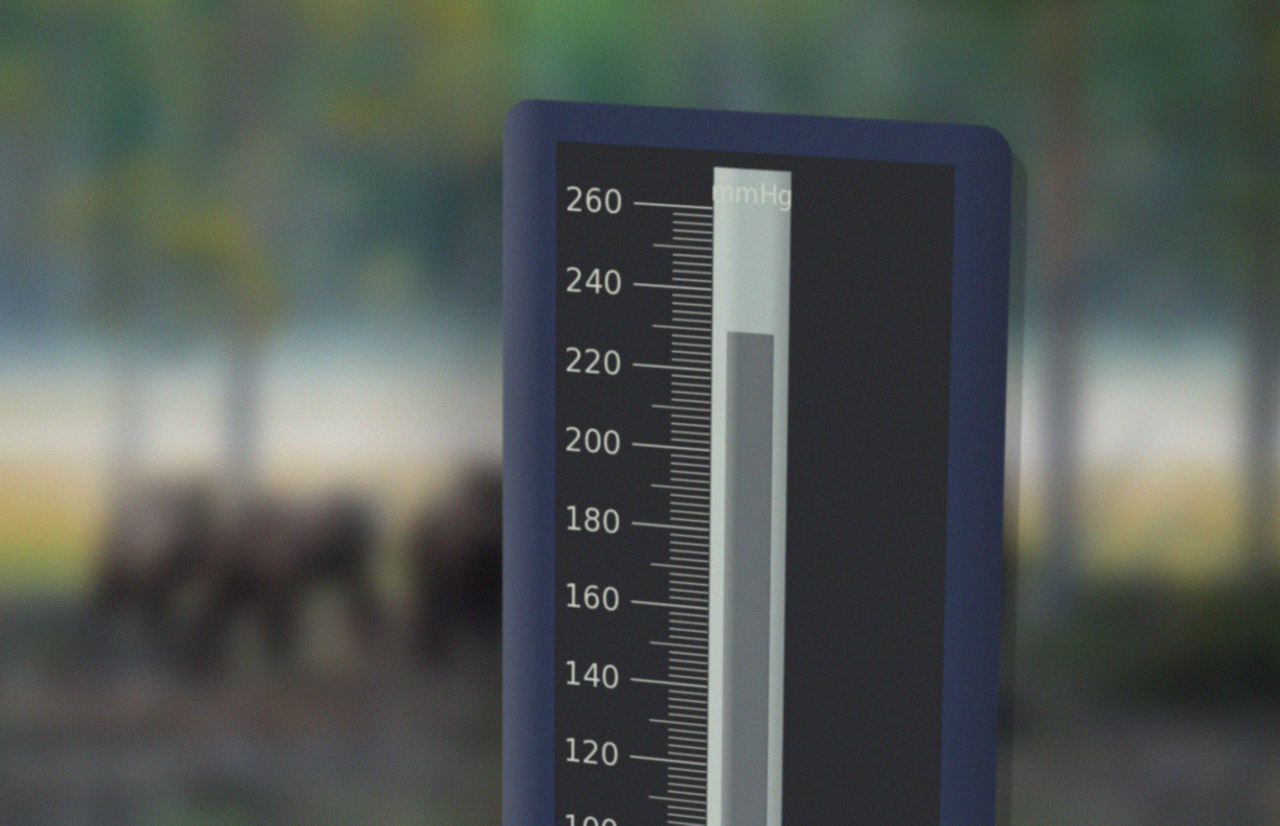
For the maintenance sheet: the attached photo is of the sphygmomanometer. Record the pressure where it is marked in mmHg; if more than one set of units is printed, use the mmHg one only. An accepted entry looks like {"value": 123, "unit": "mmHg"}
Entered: {"value": 230, "unit": "mmHg"}
